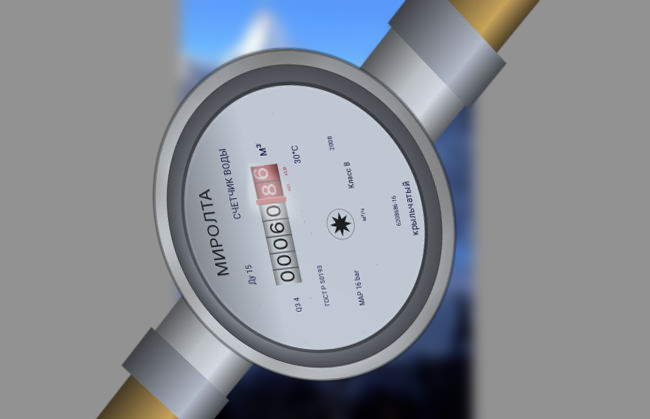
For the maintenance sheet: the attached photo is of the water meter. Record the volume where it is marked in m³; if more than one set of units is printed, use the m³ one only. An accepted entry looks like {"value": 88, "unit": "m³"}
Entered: {"value": 60.86, "unit": "m³"}
